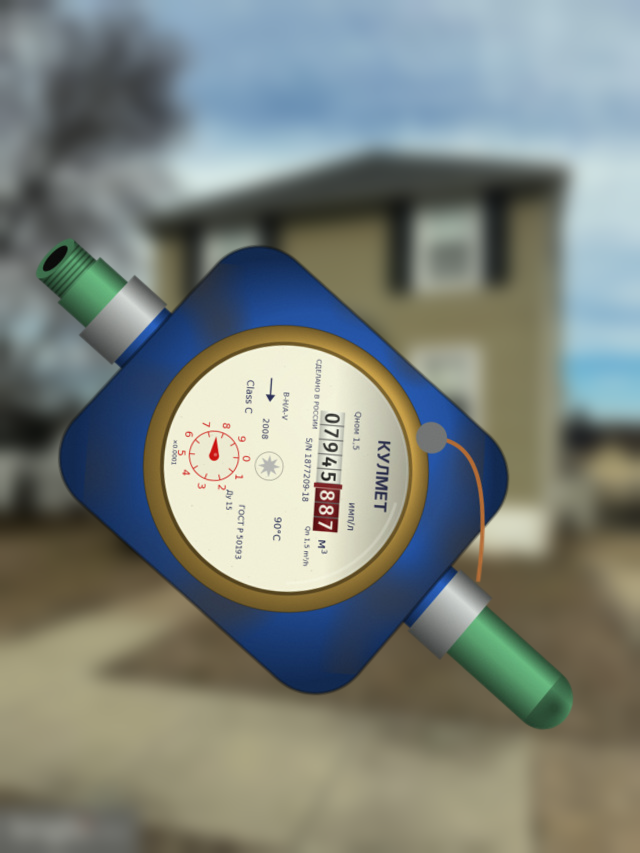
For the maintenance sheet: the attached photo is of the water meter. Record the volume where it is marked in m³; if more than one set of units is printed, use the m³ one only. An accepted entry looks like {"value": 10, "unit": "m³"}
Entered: {"value": 7945.8877, "unit": "m³"}
